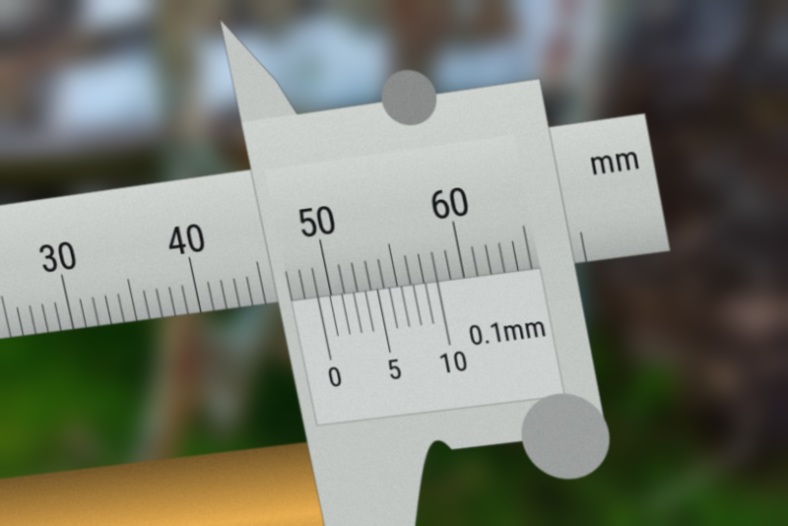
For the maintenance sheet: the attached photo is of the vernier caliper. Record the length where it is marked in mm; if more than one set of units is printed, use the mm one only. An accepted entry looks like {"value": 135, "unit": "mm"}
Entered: {"value": 49.0, "unit": "mm"}
